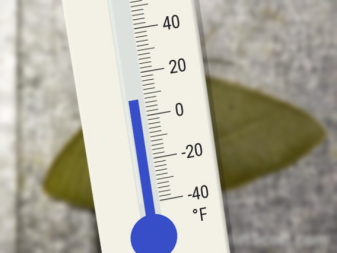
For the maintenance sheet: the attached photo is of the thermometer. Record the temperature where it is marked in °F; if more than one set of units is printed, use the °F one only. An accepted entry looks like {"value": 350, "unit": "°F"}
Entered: {"value": 8, "unit": "°F"}
